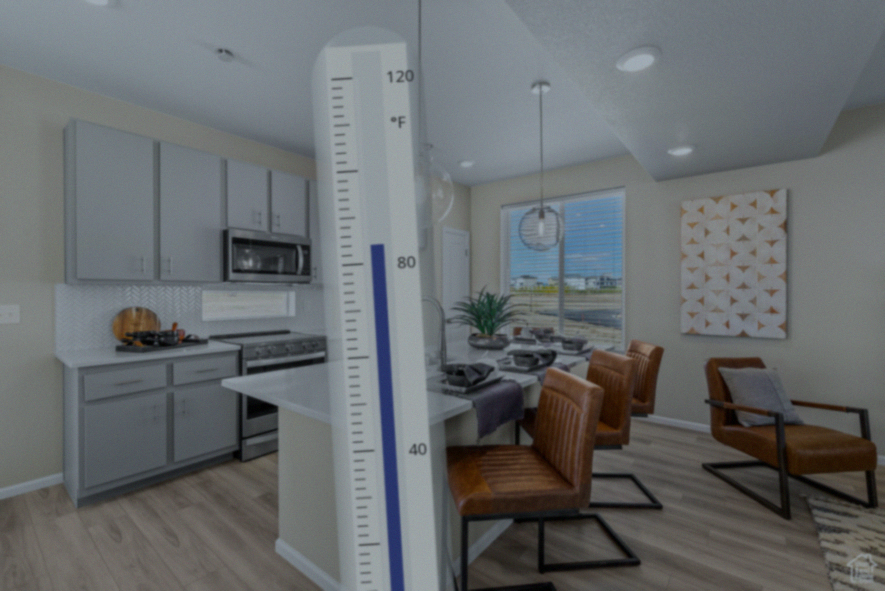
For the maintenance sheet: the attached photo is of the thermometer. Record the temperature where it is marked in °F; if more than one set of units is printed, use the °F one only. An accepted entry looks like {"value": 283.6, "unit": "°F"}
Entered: {"value": 84, "unit": "°F"}
